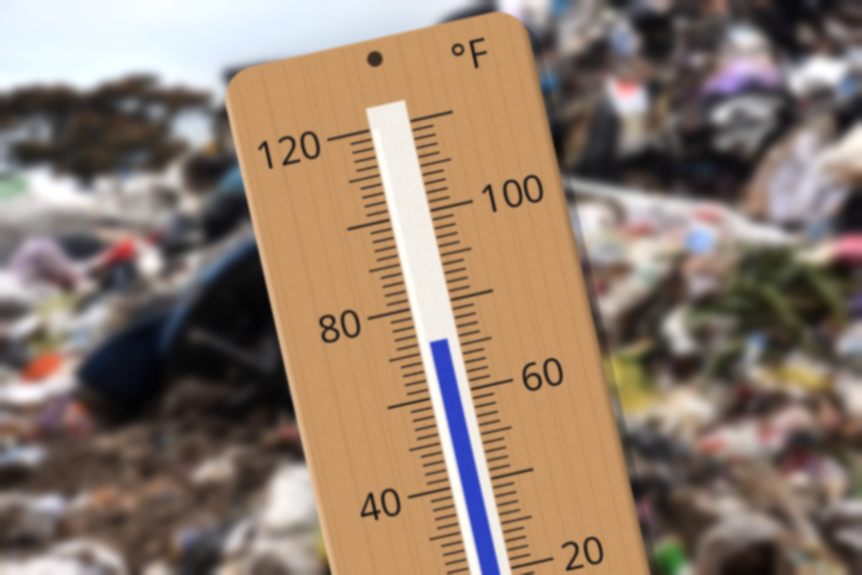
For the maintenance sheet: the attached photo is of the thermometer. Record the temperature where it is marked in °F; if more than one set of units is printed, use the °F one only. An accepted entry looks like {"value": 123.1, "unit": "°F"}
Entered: {"value": 72, "unit": "°F"}
